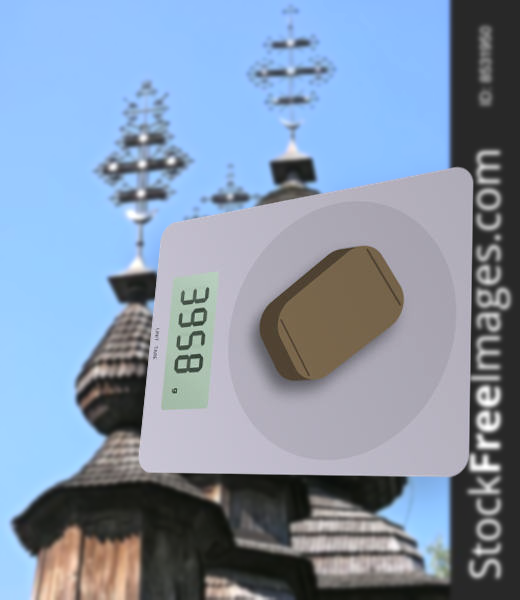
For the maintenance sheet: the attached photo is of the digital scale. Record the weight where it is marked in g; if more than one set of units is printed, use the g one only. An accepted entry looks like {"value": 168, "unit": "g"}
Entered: {"value": 3958, "unit": "g"}
